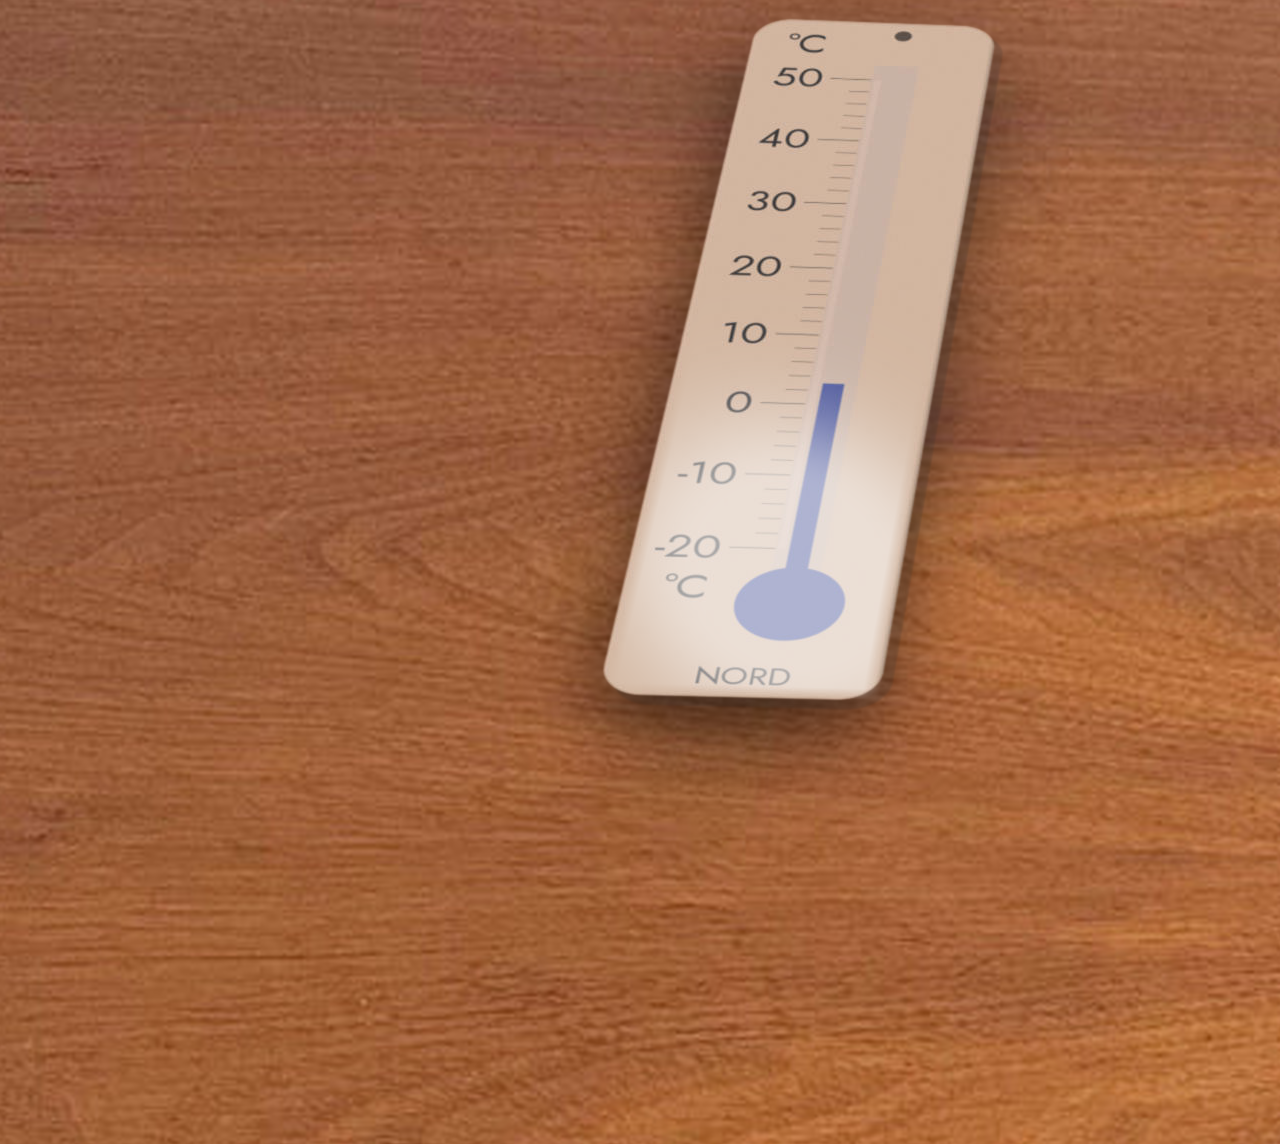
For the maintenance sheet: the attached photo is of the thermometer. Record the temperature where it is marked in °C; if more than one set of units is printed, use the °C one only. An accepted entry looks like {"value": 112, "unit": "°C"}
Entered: {"value": 3, "unit": "°C"}
